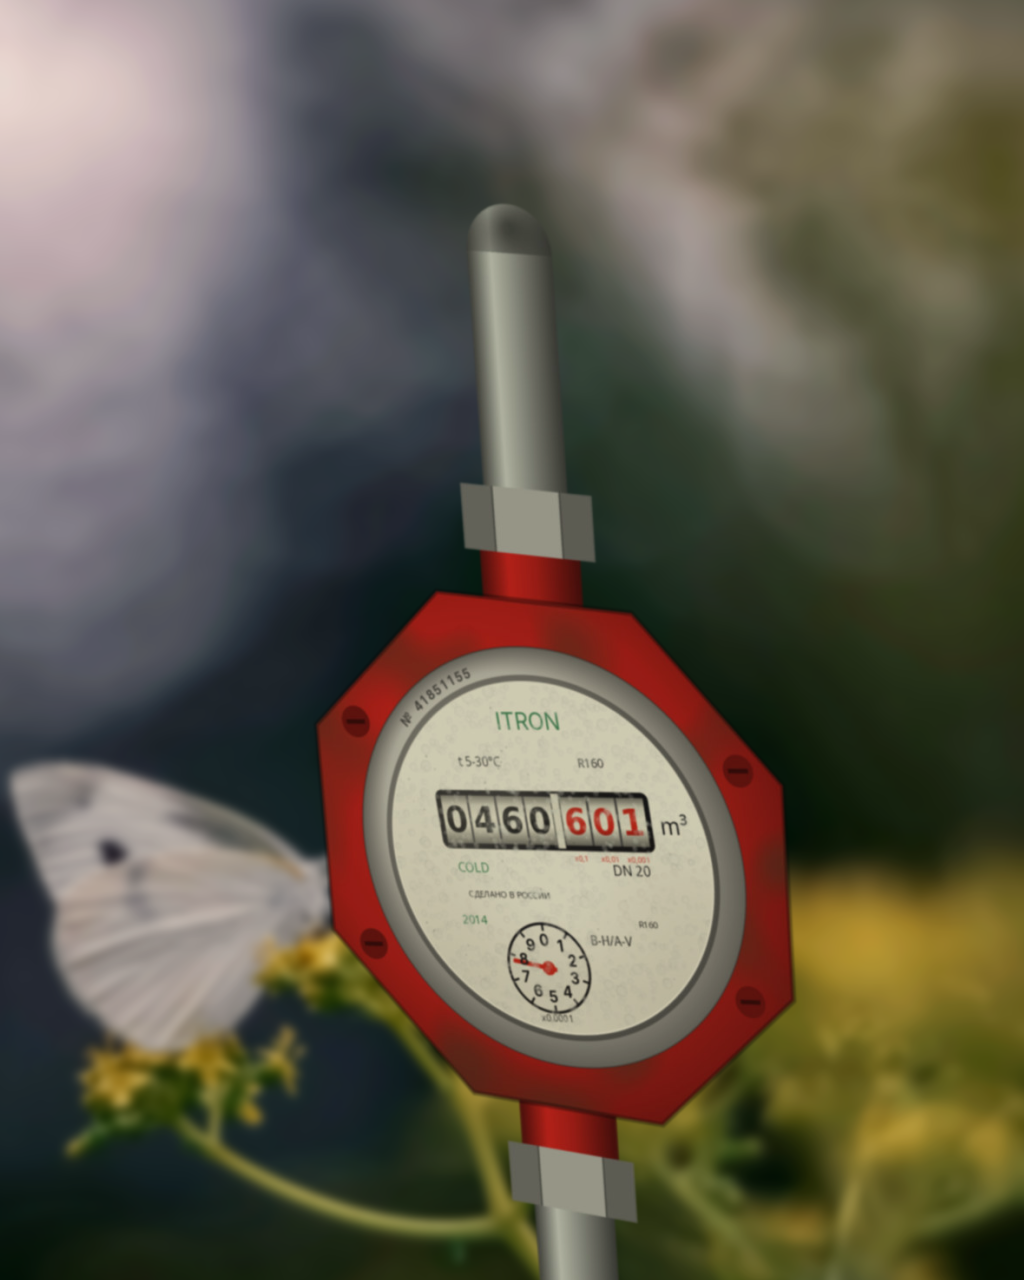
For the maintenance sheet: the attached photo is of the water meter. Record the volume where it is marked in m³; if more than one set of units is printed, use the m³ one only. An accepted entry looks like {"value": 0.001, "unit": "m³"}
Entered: {"value": 460.6017, "unit": "m³"}
